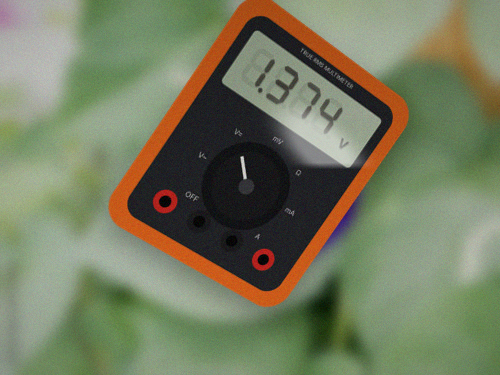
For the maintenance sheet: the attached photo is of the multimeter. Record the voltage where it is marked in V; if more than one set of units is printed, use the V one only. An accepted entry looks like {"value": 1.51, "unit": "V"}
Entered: {"value": 1.374, "unit": "V"}
